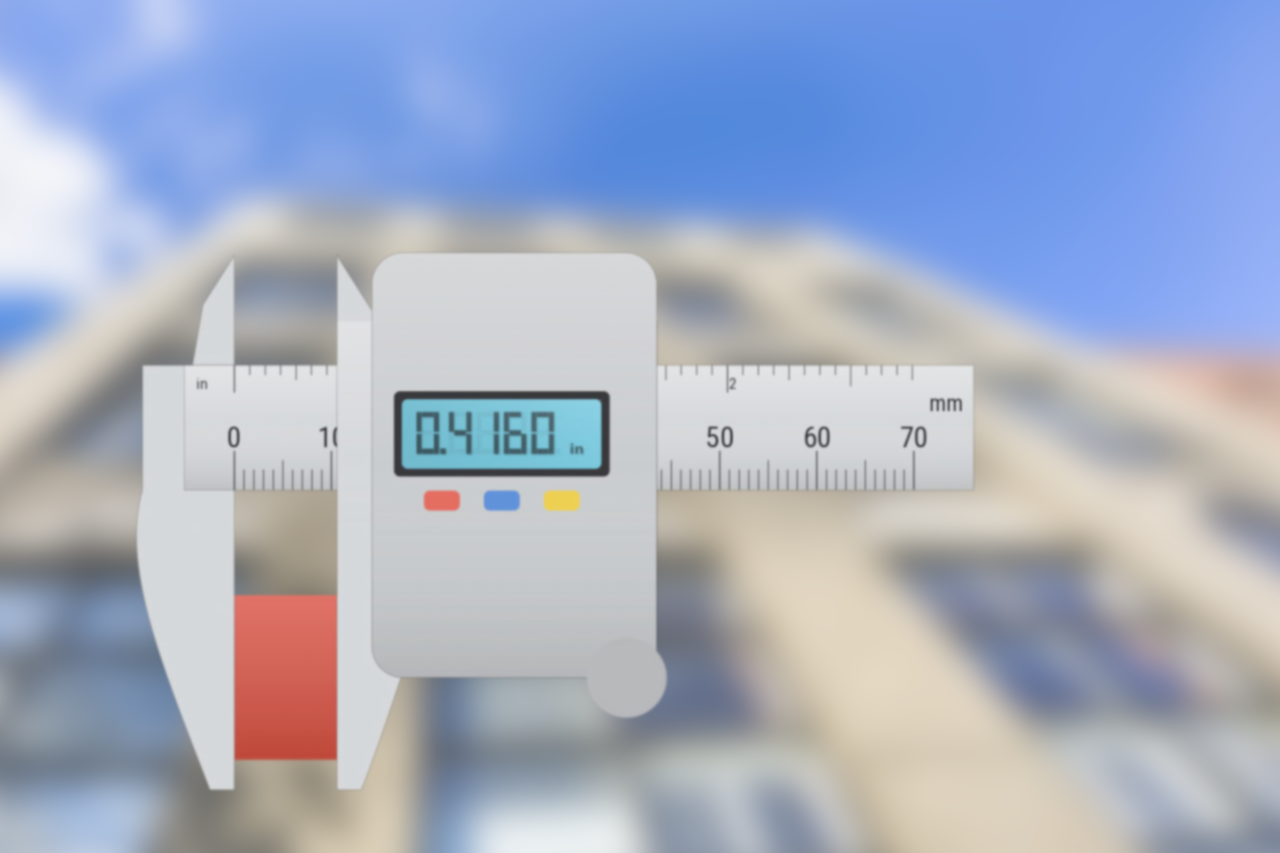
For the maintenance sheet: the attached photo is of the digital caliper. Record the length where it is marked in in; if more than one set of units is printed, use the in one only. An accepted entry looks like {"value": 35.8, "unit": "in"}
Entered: {"value": 0.4160, "unit": "in"}
